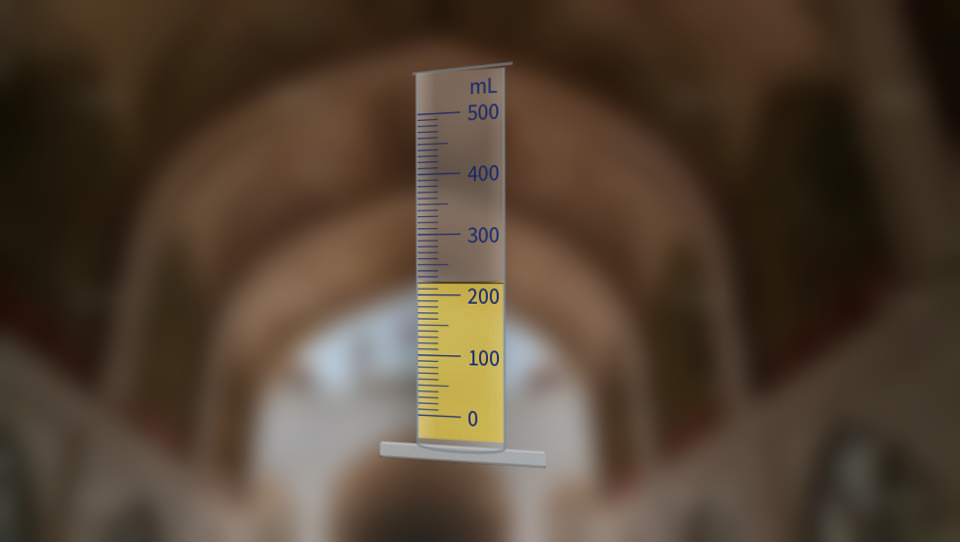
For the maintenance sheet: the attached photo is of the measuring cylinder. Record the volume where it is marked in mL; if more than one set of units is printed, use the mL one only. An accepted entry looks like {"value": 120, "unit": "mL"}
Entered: {"value": 220, "unit": "mL"}
